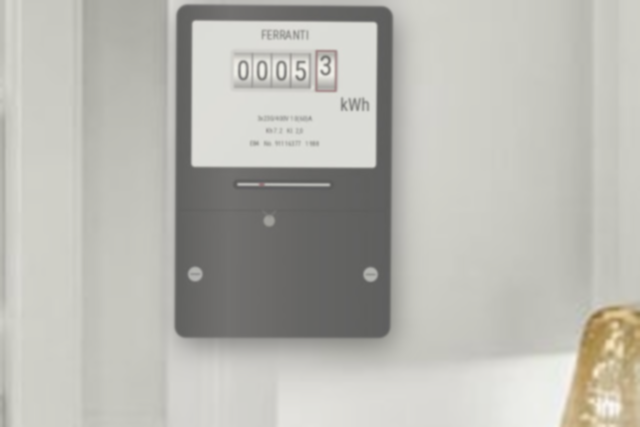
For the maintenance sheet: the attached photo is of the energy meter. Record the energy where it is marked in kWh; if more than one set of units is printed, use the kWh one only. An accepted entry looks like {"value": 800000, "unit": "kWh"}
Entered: {"value": 5.3, "unit": "kWh"}
